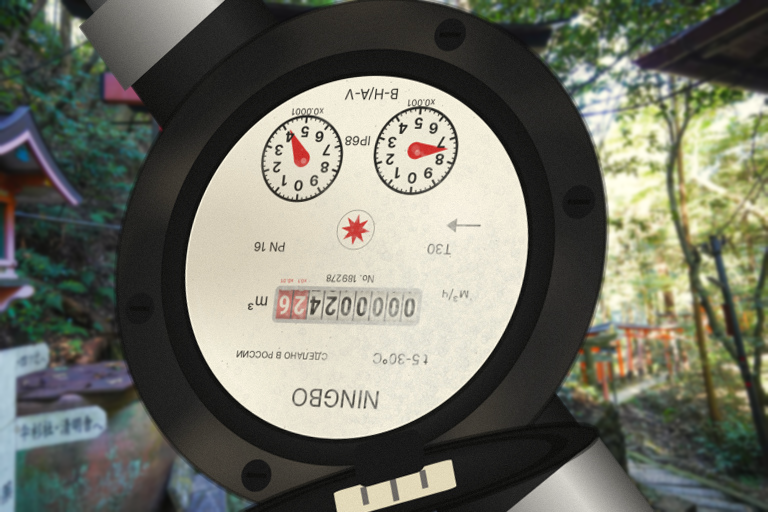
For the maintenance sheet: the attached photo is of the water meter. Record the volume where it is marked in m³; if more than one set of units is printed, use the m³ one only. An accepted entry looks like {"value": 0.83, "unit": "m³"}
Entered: {"value": 24.2674, "unit": "m³"}
